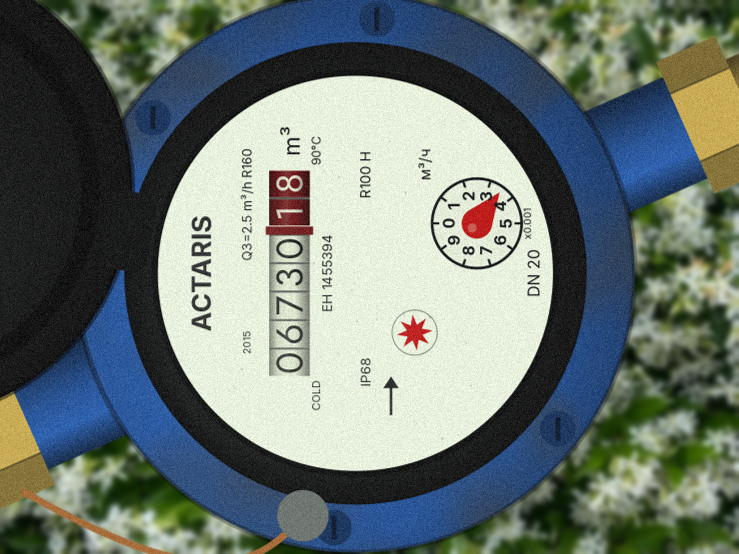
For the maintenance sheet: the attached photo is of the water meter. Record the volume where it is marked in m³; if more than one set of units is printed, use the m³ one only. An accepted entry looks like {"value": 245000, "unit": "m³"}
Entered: {"value": 6730.183, "unit": "m³"}
